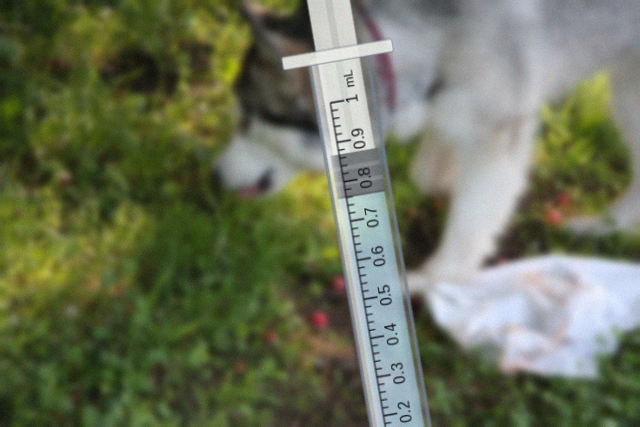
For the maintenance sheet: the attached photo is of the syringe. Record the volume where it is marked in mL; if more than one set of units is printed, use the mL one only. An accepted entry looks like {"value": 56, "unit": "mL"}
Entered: {"value": 0.76, "unit": "mL"}
